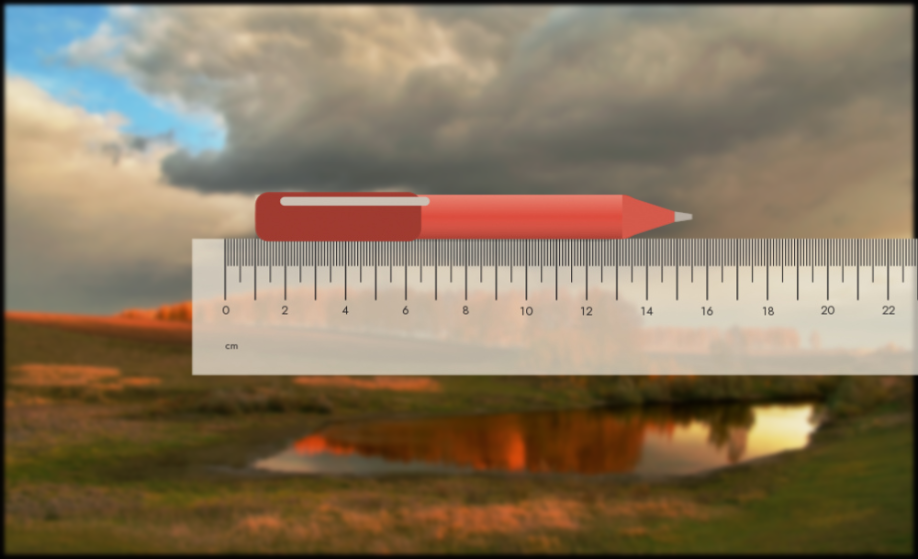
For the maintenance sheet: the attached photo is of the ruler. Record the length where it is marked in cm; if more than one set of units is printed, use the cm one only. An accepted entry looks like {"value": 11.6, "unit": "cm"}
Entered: {"value": 14.5, "unit": "cm"}
